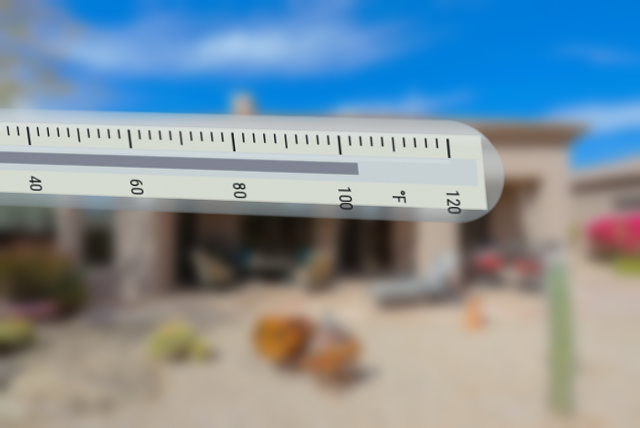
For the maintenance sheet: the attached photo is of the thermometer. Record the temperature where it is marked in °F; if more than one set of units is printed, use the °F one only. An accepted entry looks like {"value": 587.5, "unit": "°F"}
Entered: {"value": 103, "unit": "°F"}
